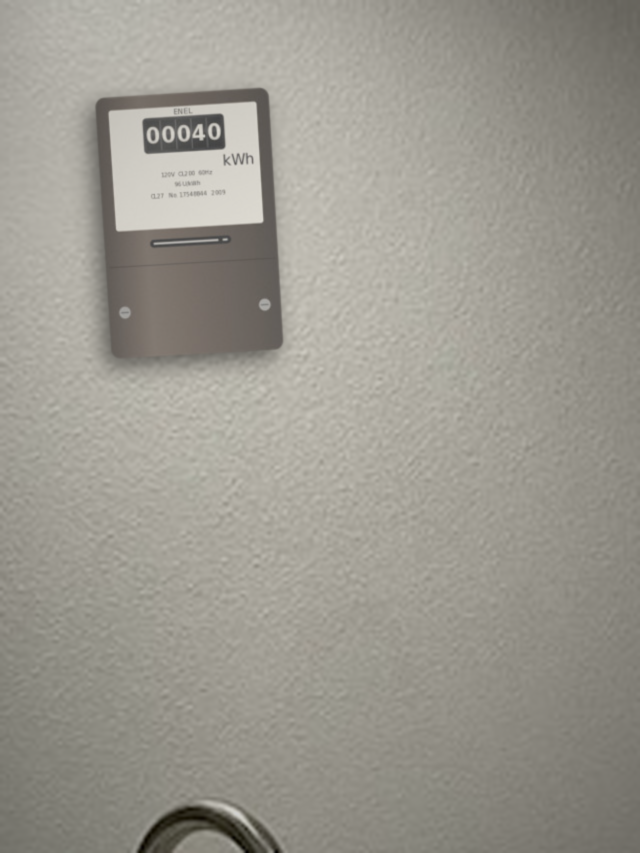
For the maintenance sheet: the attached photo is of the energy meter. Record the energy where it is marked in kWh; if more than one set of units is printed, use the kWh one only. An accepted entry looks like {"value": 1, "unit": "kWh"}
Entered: {"value": 40, "unit": "kWh"}
